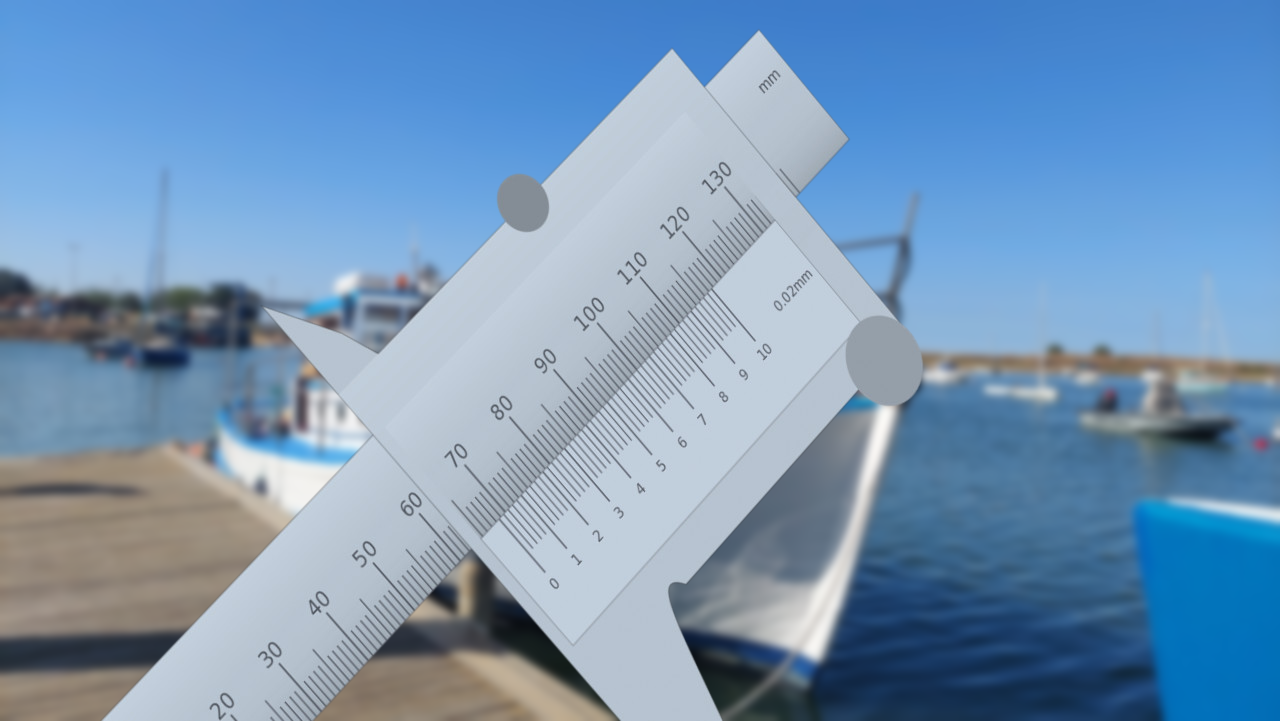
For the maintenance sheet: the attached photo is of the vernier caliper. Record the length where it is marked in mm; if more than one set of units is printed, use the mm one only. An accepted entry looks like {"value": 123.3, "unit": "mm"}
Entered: {"value": 68.6, "unit": "mm"}
